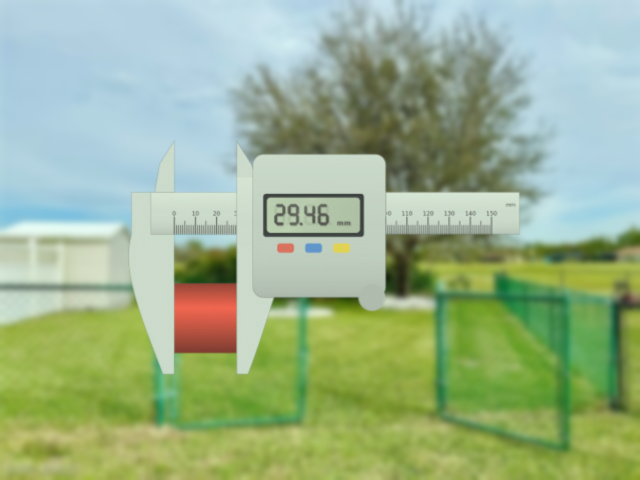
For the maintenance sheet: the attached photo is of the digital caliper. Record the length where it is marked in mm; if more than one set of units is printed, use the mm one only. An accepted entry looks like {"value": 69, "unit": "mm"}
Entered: {"value": 29.46, "unit": "mm"}
